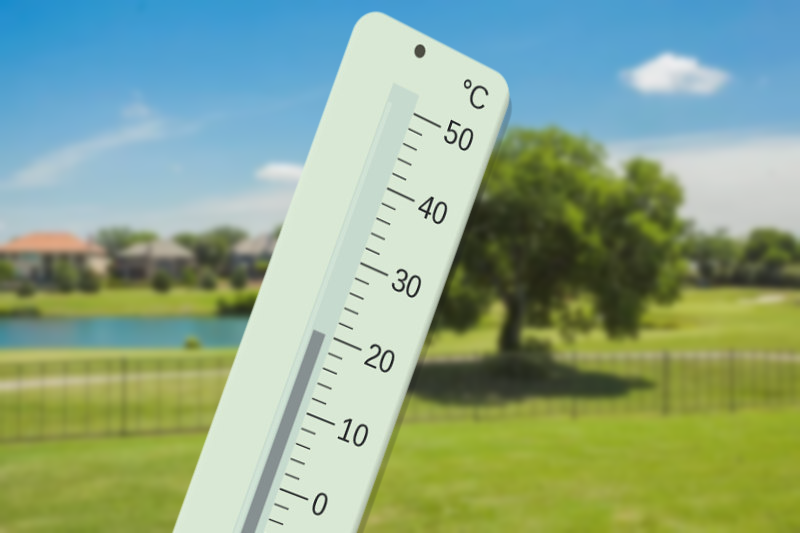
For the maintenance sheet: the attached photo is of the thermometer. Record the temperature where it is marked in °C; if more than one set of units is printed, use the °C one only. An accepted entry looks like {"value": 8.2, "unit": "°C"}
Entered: {"value": 20, "unit": "°C"}
